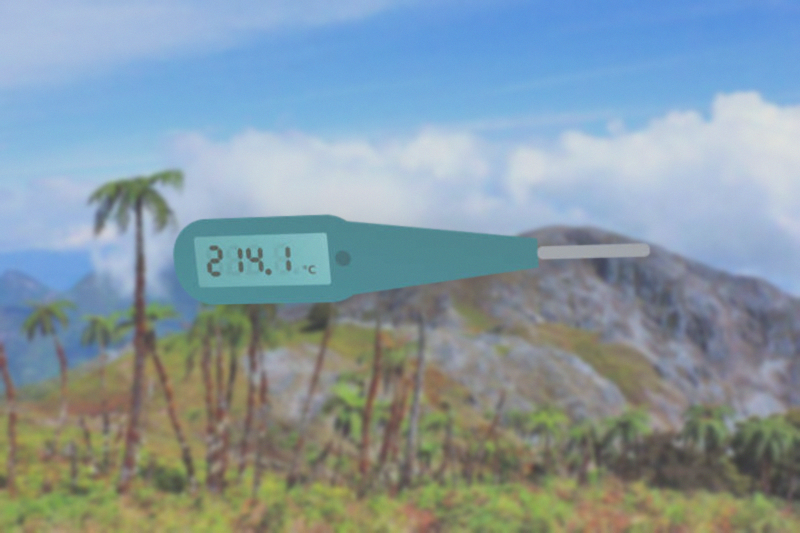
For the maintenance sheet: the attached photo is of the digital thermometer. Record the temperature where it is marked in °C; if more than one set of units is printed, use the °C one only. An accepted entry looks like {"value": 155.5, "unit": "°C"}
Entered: {"value": 214.1, "unit": "°C"}
